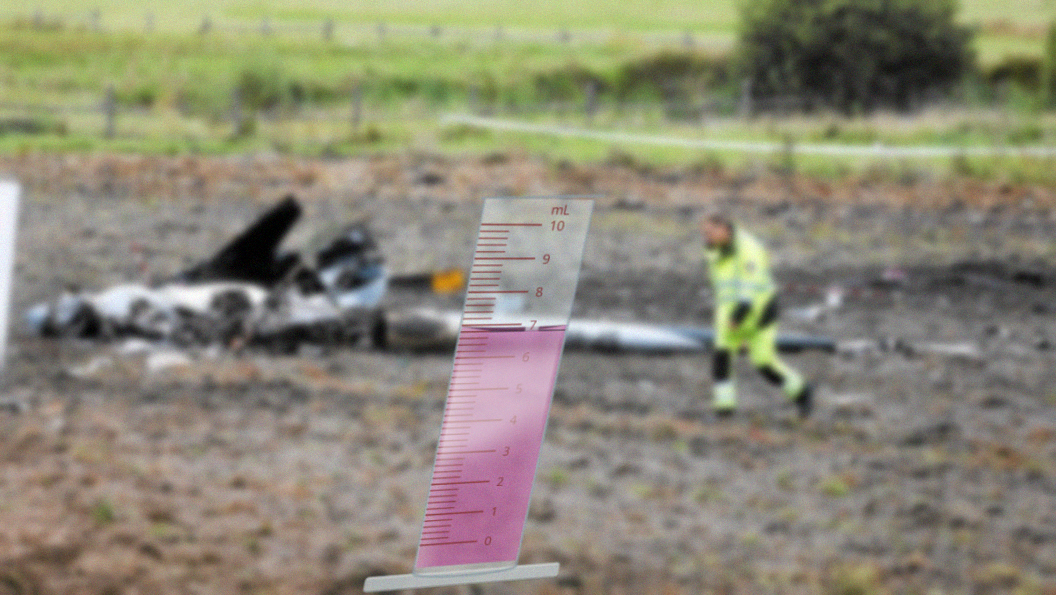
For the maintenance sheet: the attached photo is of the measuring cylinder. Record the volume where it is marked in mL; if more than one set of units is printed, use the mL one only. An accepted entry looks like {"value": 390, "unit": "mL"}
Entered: {"value": 6.8, "unit": "mL"}
